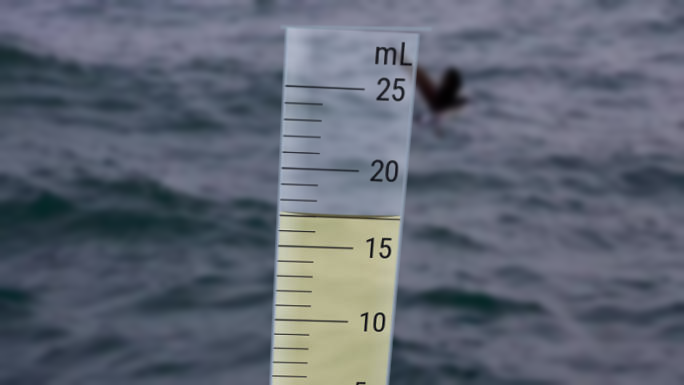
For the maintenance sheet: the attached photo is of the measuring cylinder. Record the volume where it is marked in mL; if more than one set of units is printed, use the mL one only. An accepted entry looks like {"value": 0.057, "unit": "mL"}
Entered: {"value": 17, "unit": "mL"}
